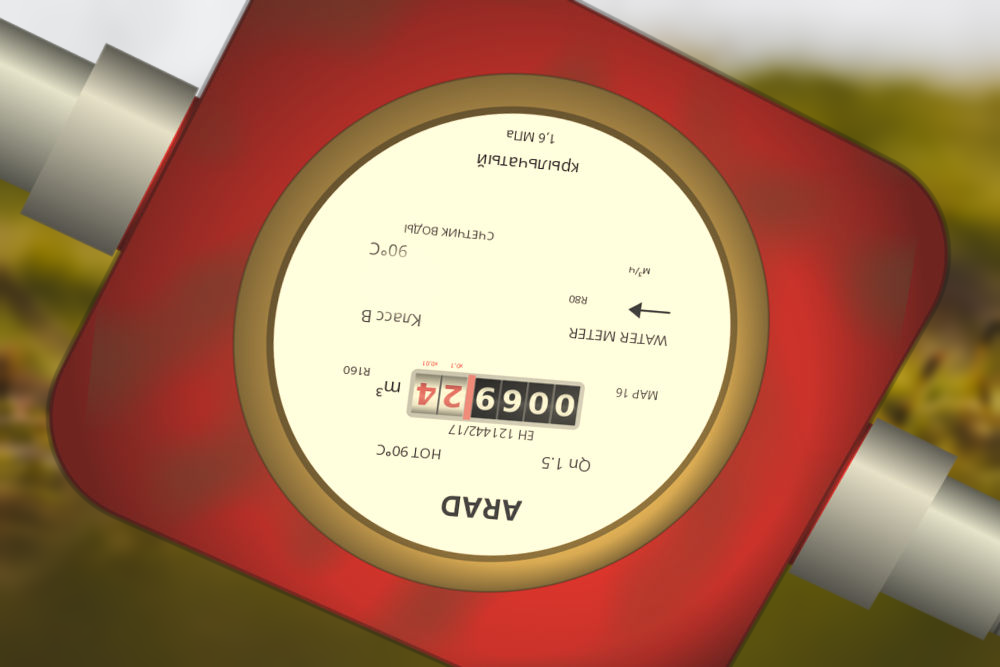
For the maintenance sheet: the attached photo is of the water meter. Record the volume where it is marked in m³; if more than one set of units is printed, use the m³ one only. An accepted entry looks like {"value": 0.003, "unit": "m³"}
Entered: {"value": 69.24, "unit": "m³"}
